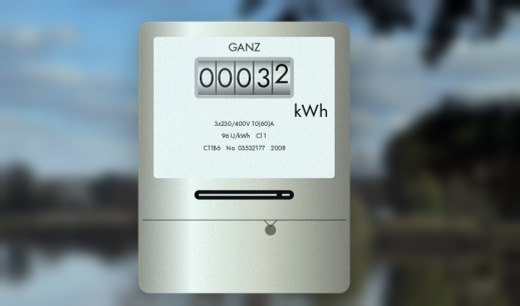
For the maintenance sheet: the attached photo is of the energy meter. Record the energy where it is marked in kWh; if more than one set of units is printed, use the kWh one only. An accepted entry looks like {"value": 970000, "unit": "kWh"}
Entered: {"value": 32, "unit": "kWh"}
